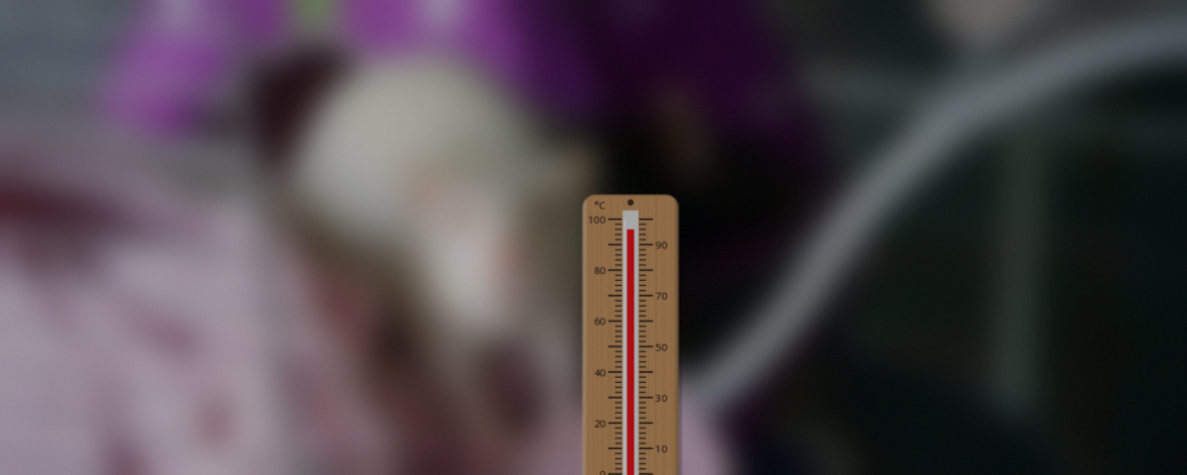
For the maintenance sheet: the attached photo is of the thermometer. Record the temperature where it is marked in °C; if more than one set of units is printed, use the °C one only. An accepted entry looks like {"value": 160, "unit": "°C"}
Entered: {"value": 96, "unit": "°C"}
